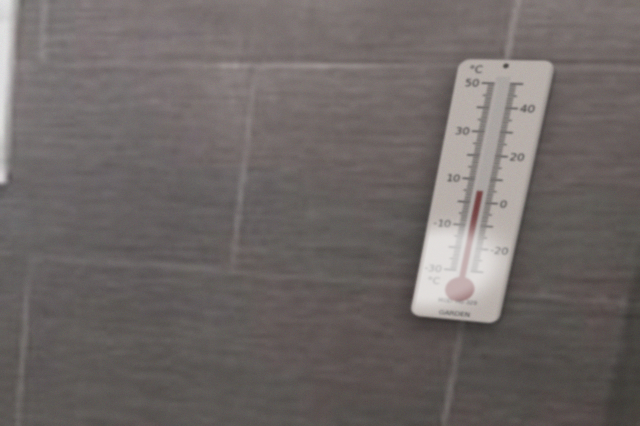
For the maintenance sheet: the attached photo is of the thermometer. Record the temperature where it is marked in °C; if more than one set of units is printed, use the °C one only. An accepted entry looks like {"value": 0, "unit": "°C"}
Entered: {"value": 5, "unit": "°C"}
